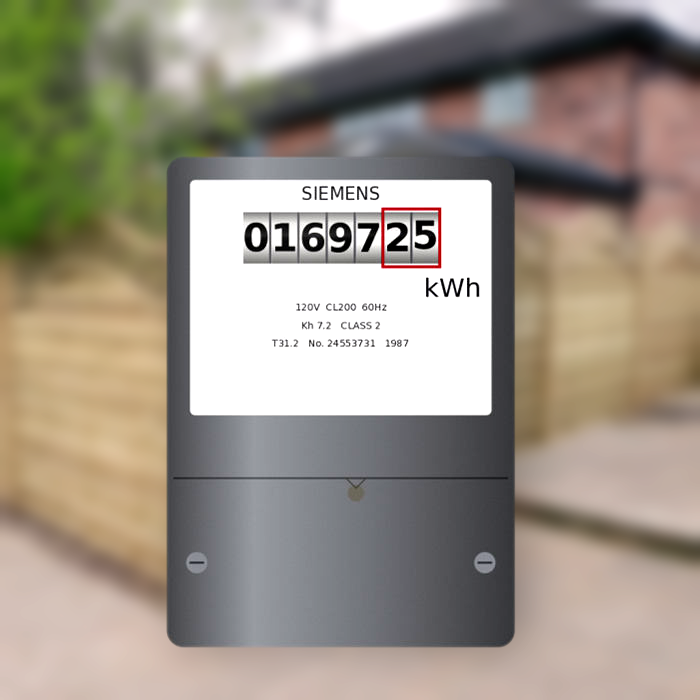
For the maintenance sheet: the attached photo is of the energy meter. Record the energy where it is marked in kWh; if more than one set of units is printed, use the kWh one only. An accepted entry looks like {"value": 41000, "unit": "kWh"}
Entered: {"value": 1697.25, "unit": "kWh"}
